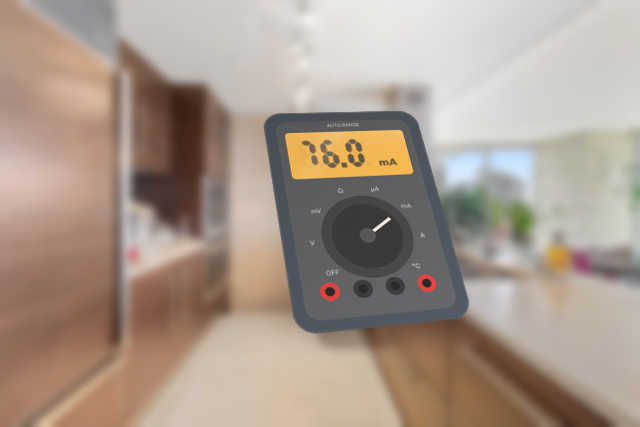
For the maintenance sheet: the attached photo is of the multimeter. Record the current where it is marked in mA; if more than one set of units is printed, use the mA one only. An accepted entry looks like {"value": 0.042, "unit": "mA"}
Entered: {"value": 76.0, "unit": "mA"}
